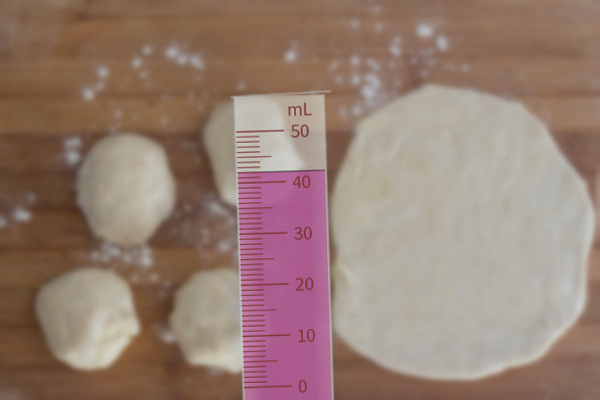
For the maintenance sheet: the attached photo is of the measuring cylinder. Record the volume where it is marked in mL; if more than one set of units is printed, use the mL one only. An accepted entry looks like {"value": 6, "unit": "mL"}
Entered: {"value": 42, "unit": "mL"}
